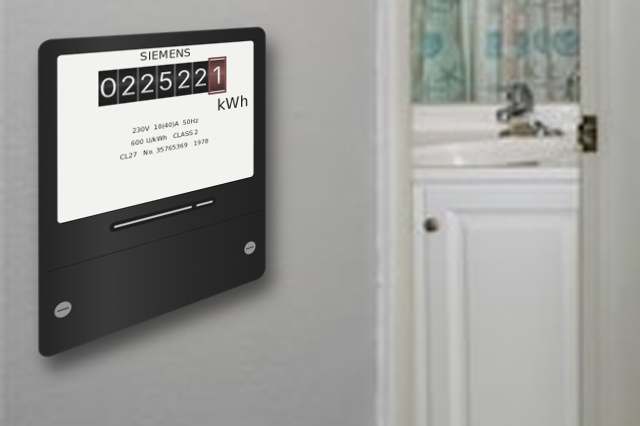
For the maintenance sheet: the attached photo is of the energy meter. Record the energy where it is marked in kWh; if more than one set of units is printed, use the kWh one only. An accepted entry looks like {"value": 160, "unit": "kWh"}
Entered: {"value": 22522.1, "unit": "kWh"}
